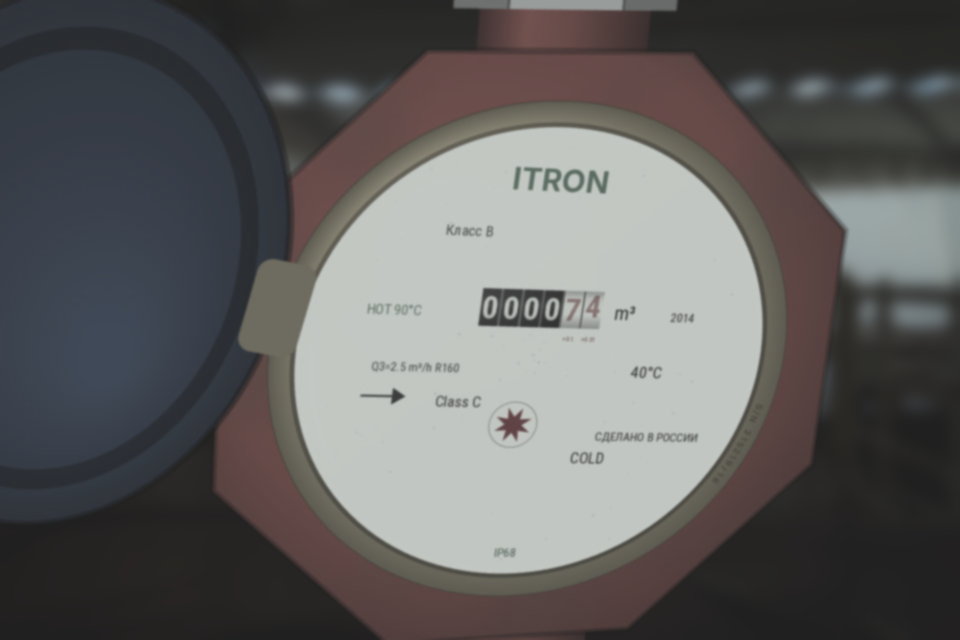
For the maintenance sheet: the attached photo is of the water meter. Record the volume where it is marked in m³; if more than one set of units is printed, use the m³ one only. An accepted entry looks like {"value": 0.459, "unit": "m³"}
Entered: {"value": 0.74, "unit": "m³"}
